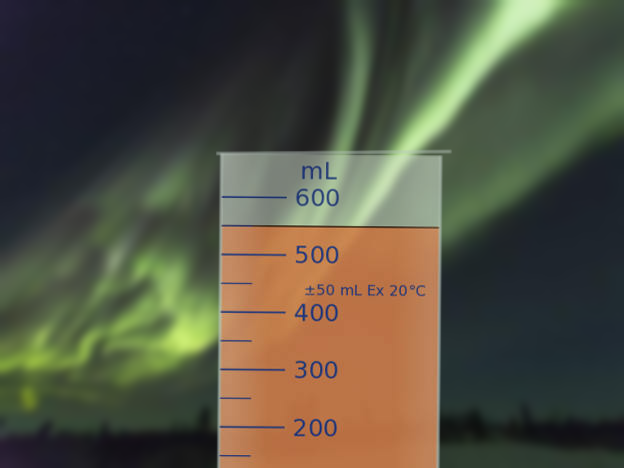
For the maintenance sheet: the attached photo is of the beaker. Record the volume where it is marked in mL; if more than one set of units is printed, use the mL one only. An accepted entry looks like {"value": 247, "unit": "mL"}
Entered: {"value": 550, "unit": "mL"}
